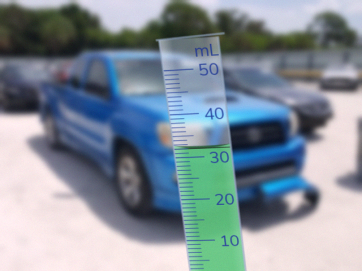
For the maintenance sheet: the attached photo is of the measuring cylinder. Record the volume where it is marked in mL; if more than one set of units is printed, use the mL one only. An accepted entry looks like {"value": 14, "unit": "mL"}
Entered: {"value": 32, "unit": "mL"}
